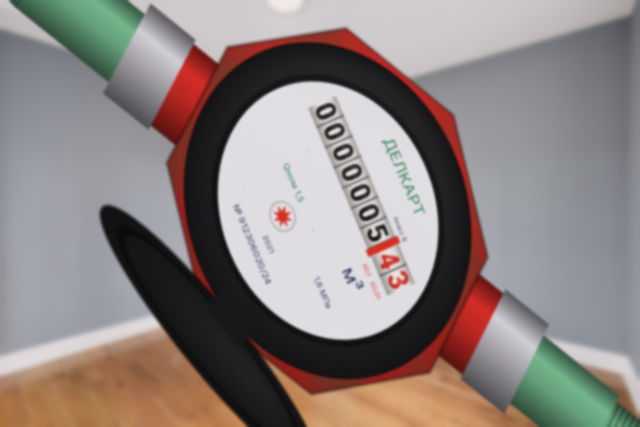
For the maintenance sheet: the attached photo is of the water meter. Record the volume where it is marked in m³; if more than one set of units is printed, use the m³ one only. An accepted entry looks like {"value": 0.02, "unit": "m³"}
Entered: {"value": 5.43, "unit": "m³"}
